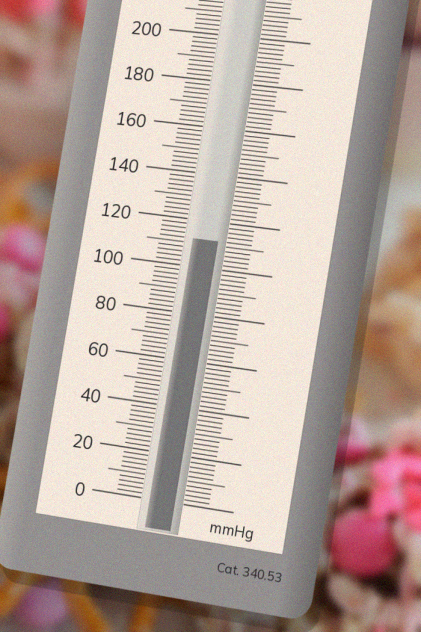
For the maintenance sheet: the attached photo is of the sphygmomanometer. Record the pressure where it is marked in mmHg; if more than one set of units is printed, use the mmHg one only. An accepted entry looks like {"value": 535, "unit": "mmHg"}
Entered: {"value": 112, "unit": "mmHg"}
